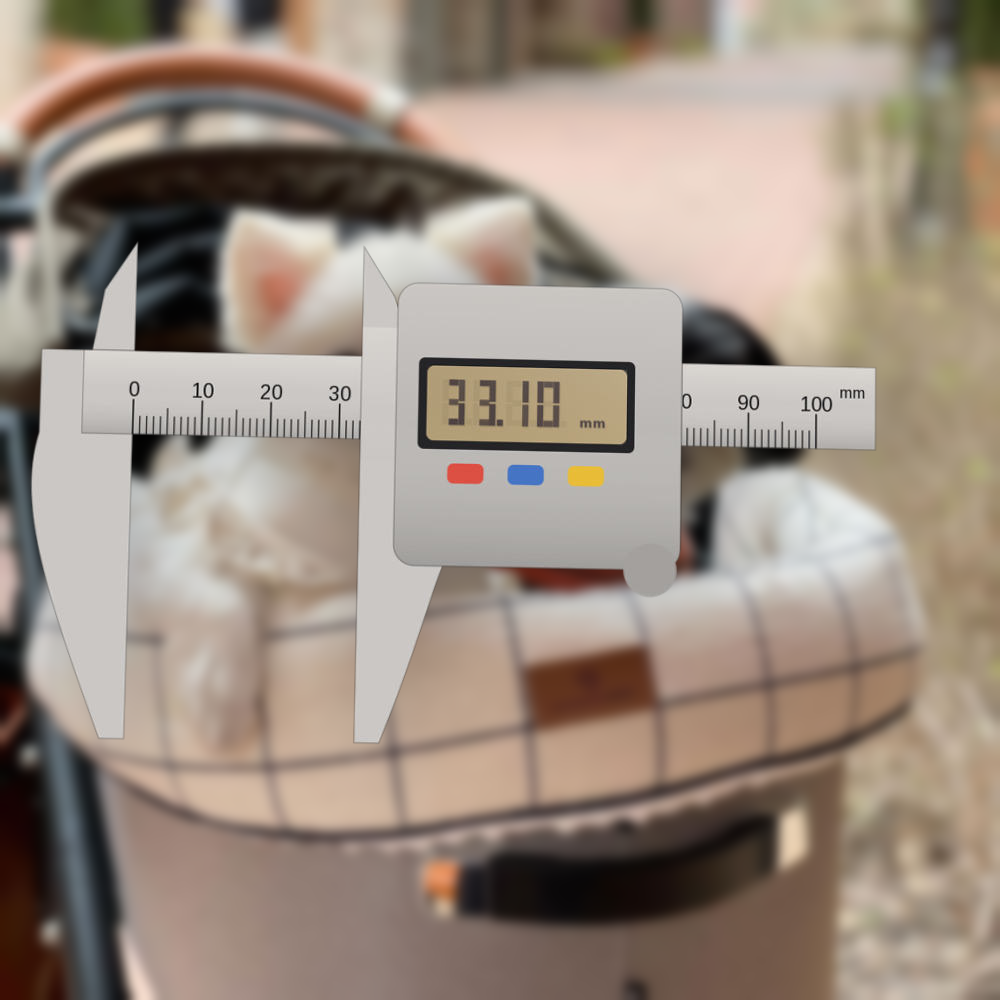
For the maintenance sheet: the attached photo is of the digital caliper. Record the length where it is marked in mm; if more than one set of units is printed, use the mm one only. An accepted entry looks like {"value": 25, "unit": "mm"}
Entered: {"value": 33.10, "unit": "mm"}
